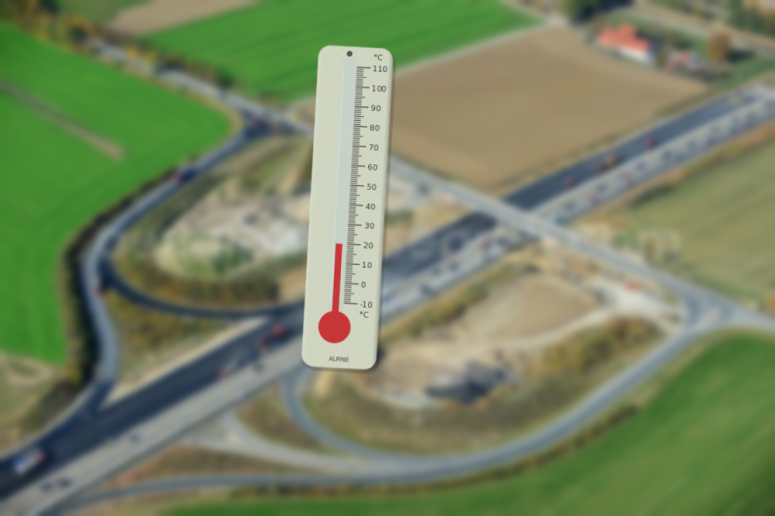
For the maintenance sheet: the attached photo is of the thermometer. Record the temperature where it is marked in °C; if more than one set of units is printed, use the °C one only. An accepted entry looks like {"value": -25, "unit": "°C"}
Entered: {"value": 20, "unit": "°C"}
